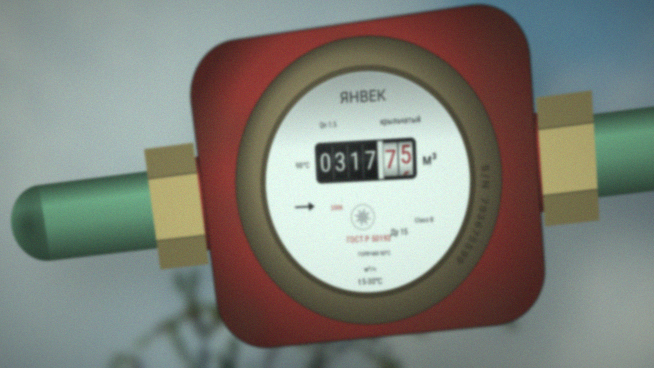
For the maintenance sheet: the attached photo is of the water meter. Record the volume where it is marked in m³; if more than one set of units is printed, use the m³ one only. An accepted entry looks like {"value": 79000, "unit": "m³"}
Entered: {"value": 317.75, "unit": "m³"}
